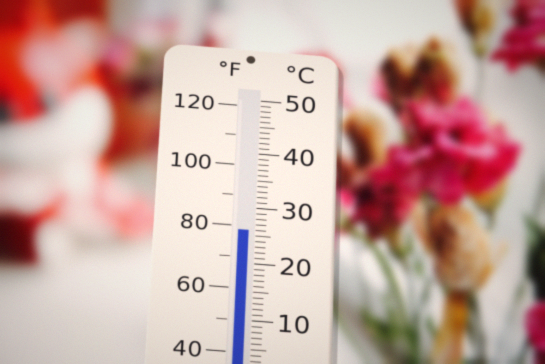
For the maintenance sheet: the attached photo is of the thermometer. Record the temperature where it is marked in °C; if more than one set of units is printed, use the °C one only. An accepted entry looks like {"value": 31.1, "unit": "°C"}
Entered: {"value": 26, "unit": "°C"}
